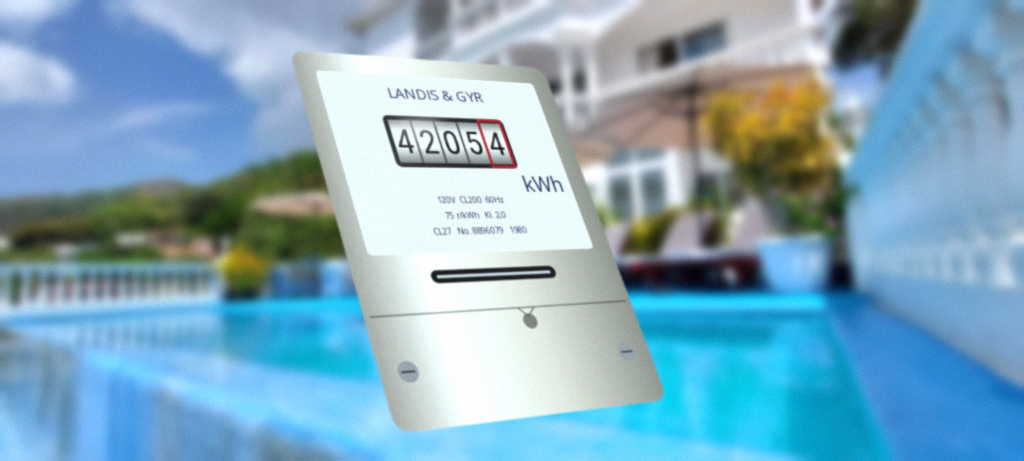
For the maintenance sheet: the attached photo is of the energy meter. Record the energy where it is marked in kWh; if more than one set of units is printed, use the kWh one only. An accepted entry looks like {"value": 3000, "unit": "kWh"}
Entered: {"value": 4205.4, "unit": "kWh"}
